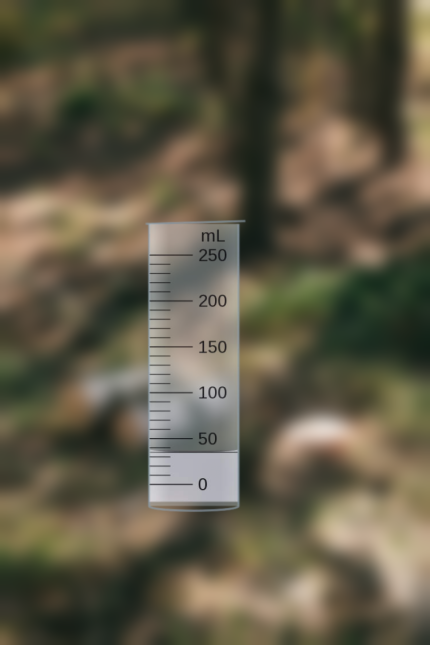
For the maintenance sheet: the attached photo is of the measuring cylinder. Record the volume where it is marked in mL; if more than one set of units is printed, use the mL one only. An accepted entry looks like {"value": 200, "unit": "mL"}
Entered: {"value": 35, "unit": "mL"}
